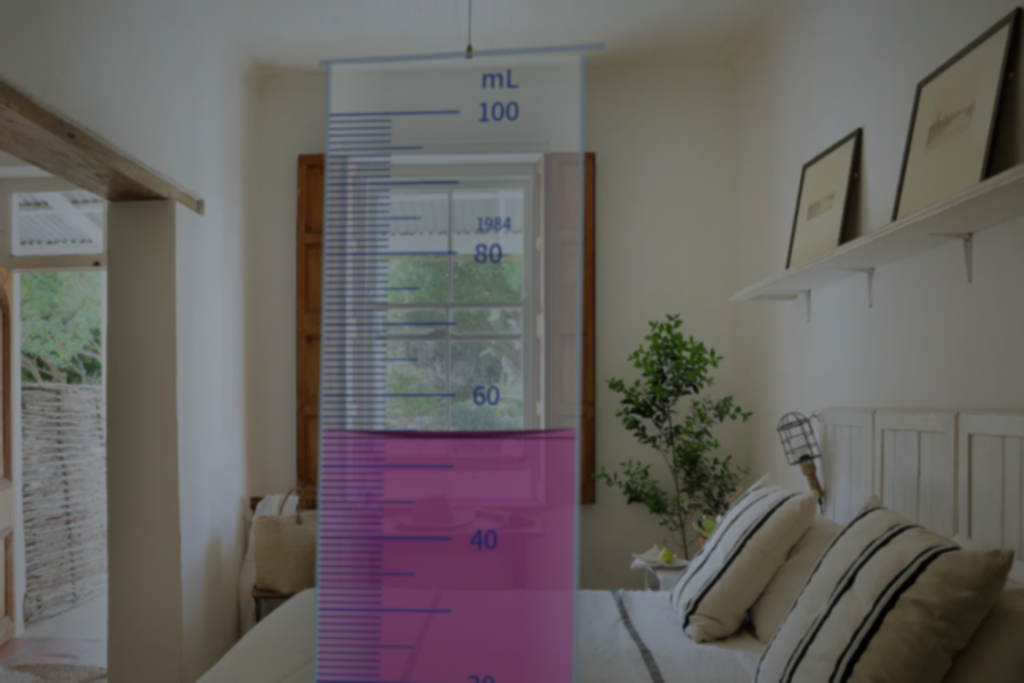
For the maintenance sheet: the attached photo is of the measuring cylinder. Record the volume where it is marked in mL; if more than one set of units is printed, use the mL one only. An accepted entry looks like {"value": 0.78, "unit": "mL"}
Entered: {"value": 54, "unit": "mL"}
